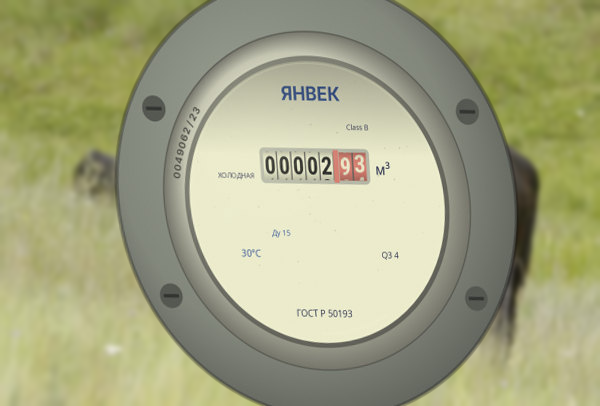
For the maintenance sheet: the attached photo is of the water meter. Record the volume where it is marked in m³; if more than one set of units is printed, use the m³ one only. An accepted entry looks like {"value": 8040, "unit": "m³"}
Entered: {"value": 2.93, "unit": "m³"}
